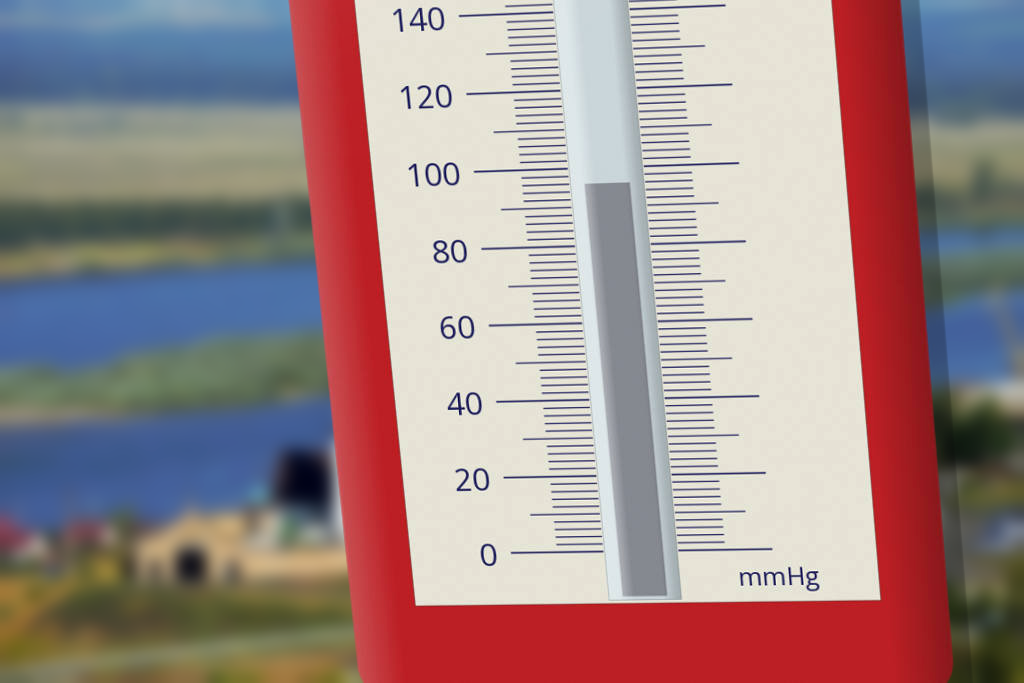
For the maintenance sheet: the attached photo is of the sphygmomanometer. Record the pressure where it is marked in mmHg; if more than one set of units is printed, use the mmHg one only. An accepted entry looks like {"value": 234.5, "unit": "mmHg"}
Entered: {"value": 96, "unit": "mmHg"}
